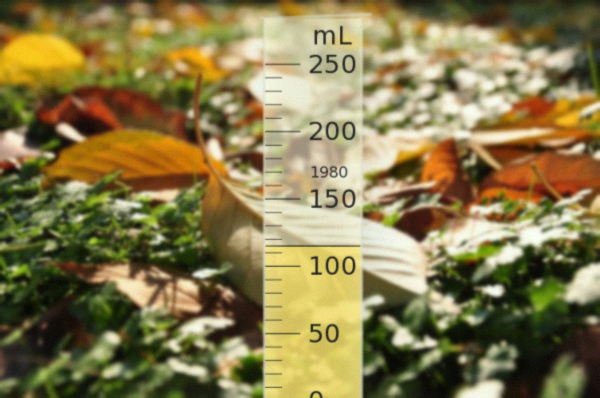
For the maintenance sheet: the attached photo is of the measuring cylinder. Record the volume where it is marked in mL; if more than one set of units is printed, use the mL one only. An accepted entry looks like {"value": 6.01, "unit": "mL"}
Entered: {"value": 115, "unit": "mL"}
